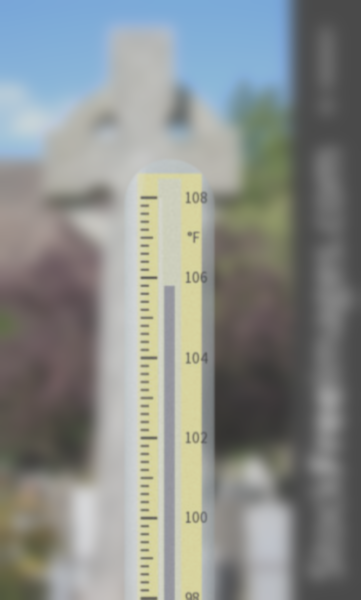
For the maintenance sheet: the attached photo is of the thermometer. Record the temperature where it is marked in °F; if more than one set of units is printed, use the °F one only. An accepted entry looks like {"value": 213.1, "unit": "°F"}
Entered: {"value": 105.8, "unit": "°F"}
